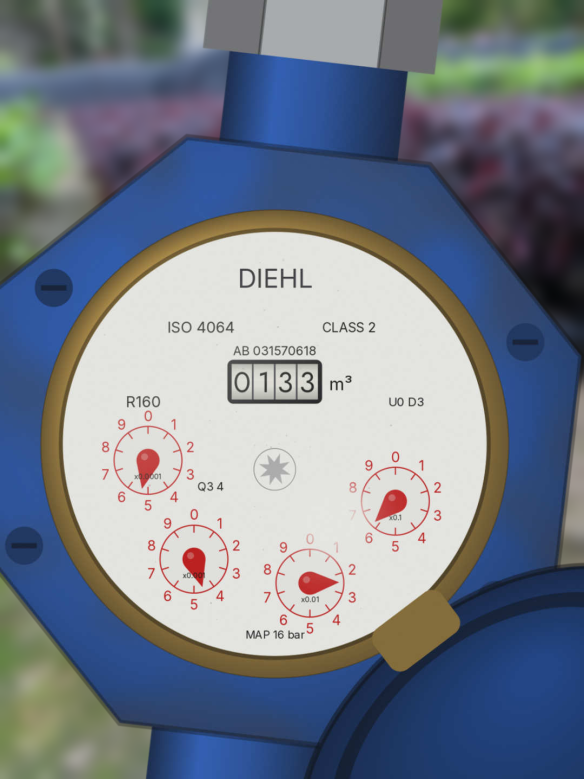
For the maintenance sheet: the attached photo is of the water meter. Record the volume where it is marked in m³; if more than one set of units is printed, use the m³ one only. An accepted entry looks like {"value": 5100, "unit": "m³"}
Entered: {"value": 133.6245, "unit": "m³"}
